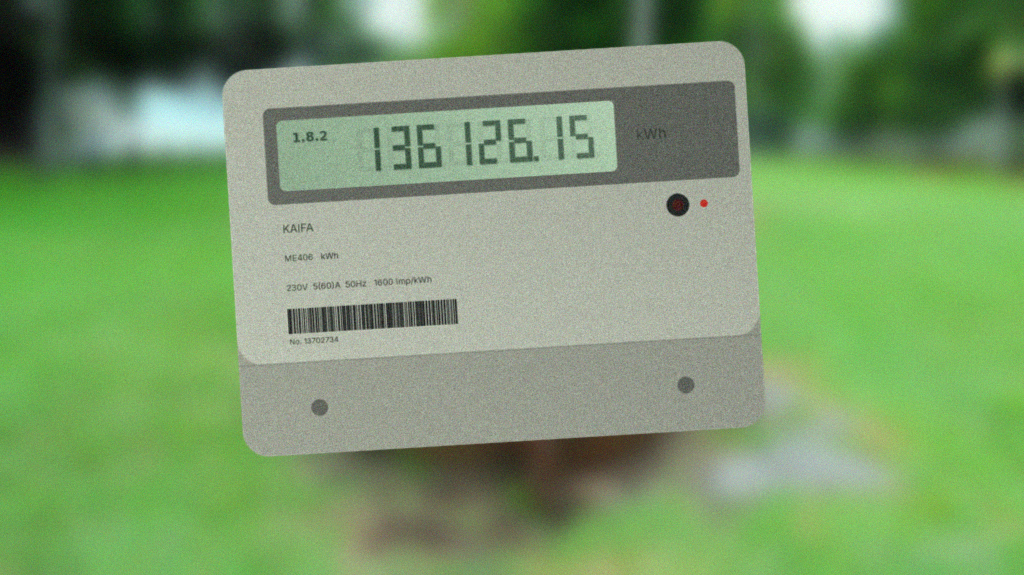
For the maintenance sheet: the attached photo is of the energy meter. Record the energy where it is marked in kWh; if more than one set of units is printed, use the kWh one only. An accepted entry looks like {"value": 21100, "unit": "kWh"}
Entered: {"value": 136126.15, "unit": "kWh"}
